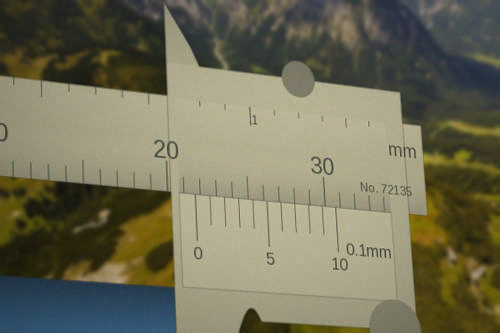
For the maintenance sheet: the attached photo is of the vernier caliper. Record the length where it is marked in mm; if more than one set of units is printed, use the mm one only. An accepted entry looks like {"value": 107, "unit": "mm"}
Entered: {"value": 21.7, "unit": "mm"}
